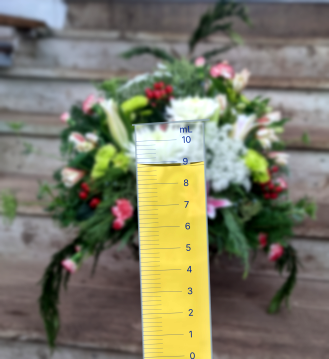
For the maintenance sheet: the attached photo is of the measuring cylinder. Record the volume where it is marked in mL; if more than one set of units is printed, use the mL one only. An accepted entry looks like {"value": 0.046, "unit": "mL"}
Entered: {"value": 8.8, "unit": "mL"}
